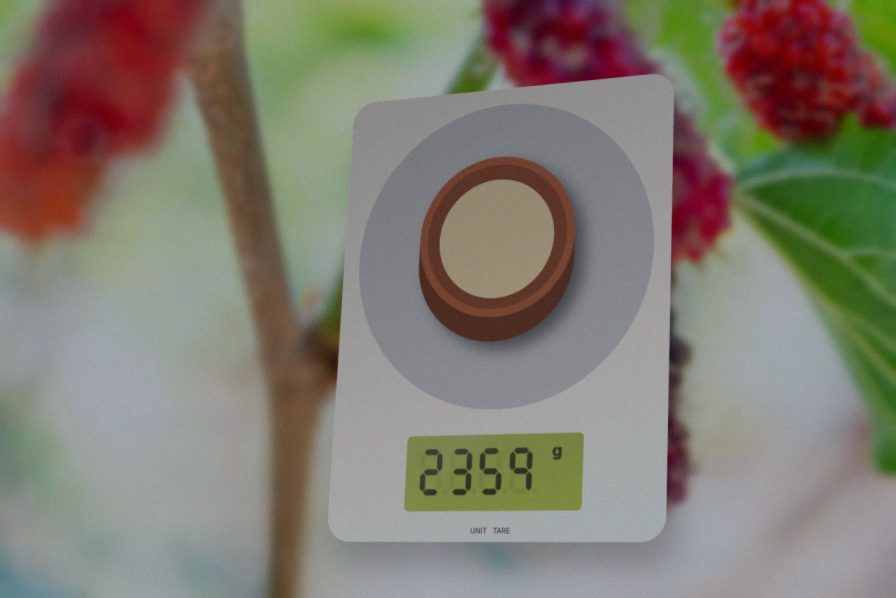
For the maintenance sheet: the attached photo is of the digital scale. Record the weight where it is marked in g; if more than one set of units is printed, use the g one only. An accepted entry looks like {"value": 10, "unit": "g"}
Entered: {"value": 2359, "unit": "g"}
